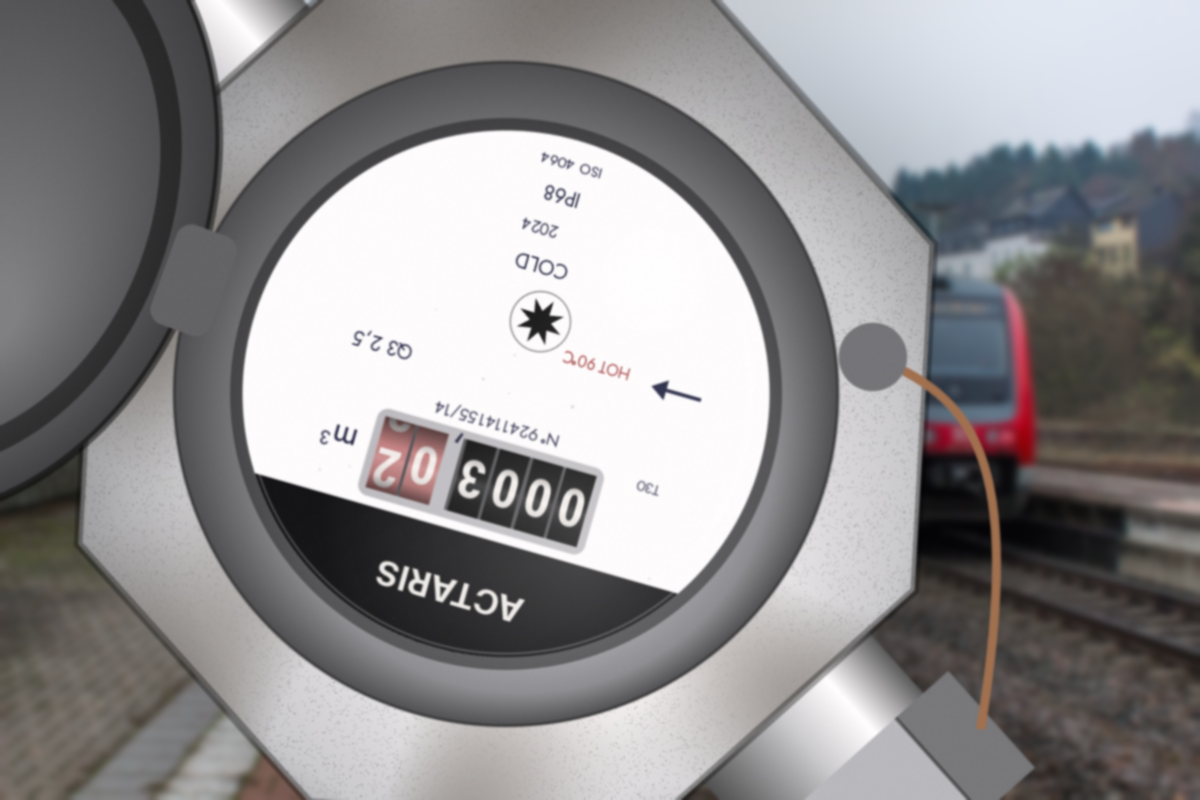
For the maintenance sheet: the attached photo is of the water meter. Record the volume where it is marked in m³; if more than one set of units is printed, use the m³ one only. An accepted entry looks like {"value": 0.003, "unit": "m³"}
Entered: {"value": 3.02, "unit": "m³"}
